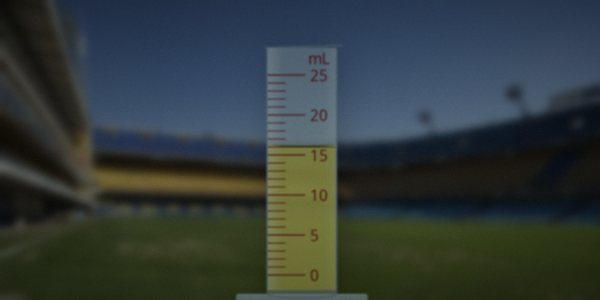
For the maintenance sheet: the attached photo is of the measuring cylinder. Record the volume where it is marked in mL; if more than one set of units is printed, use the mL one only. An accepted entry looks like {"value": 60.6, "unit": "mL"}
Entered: {"value": 16, "unit": "mL"}
